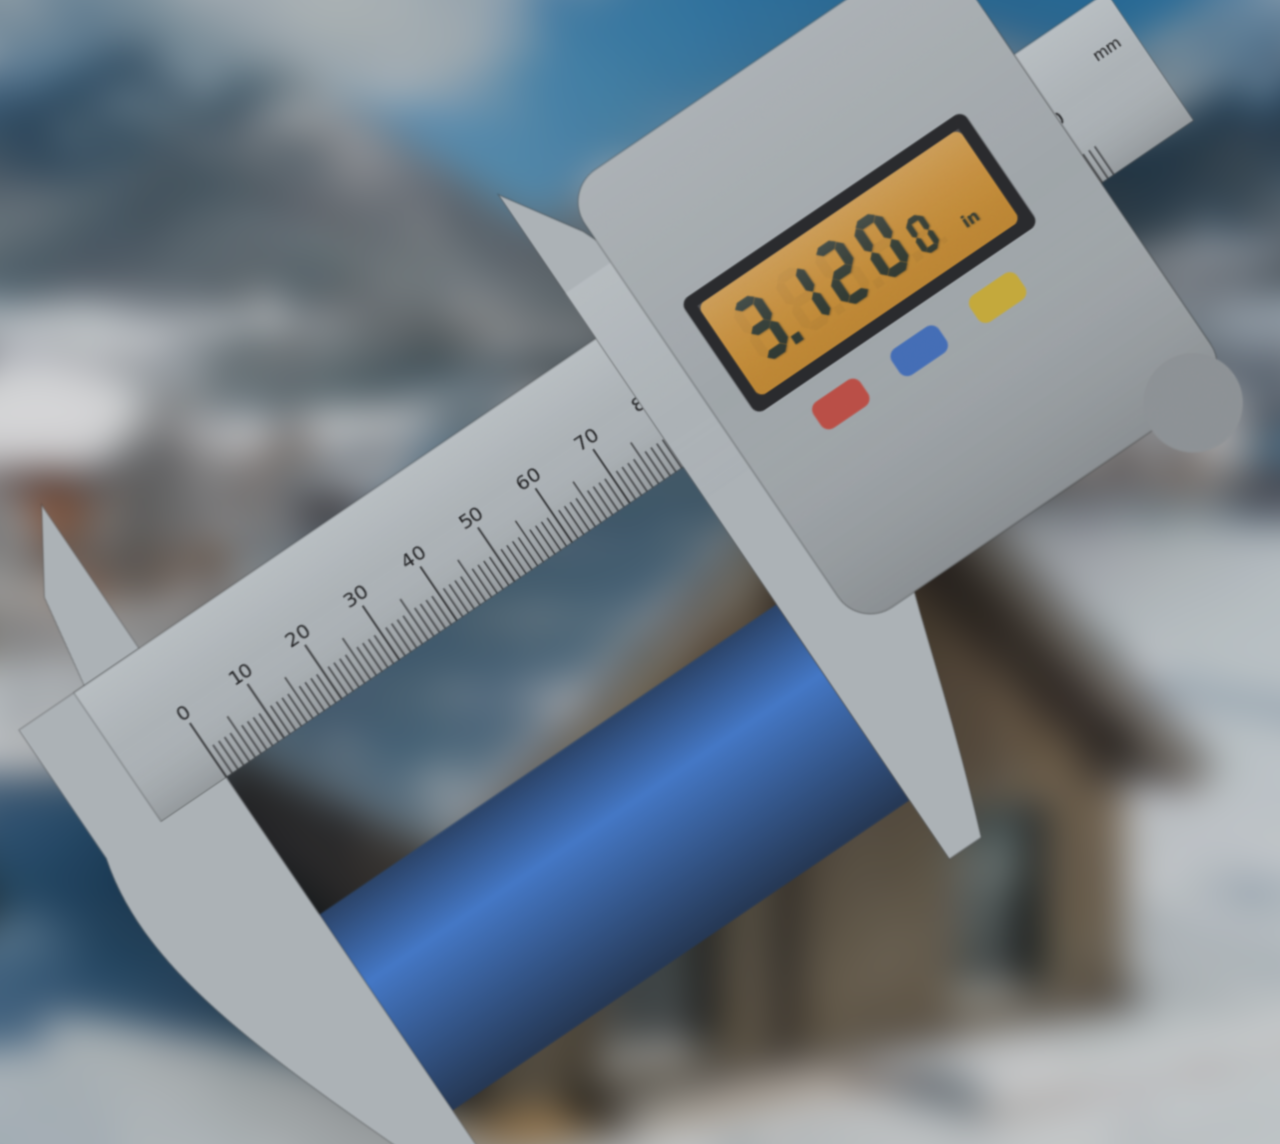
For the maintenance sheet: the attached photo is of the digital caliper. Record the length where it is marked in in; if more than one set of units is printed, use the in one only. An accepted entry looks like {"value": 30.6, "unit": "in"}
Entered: {"value": 3.1200, "unit": "in"}
